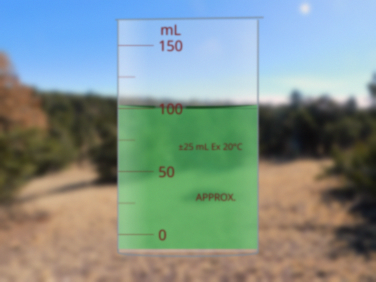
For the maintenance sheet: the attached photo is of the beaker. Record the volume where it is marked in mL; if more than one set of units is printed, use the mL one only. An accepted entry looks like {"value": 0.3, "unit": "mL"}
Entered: {"value": 100, "unit": "mL"}
